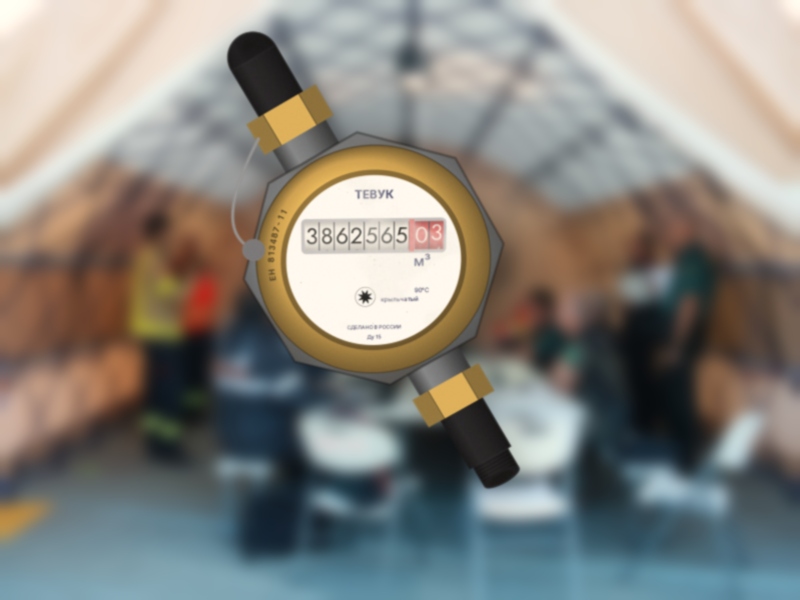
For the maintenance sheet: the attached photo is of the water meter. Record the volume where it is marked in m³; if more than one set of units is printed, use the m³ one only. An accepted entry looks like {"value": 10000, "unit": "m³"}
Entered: {"value": 3862565.03, "unit": "m³"}
